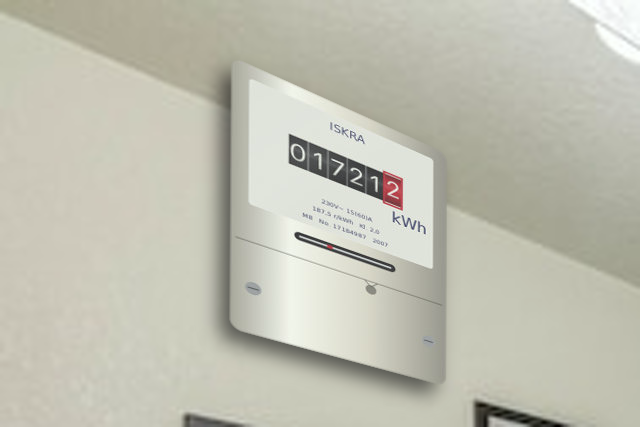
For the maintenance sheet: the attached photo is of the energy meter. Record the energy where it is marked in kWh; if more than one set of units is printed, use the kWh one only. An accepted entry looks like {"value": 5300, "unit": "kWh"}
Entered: {"value": 1721.2, "unit": "kWh"}
